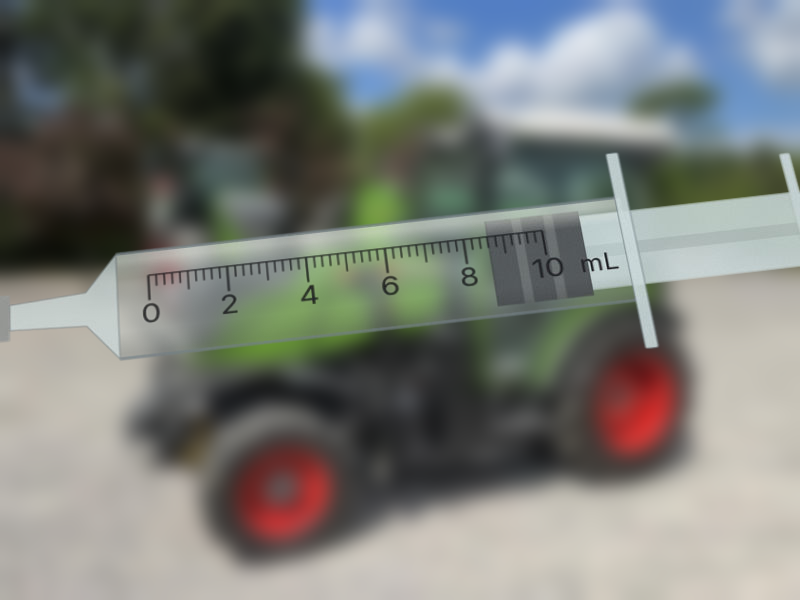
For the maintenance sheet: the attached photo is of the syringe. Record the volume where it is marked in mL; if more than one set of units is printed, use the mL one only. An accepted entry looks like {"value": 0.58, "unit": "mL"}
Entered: {"value": 8.6, "unit": "mL"}
